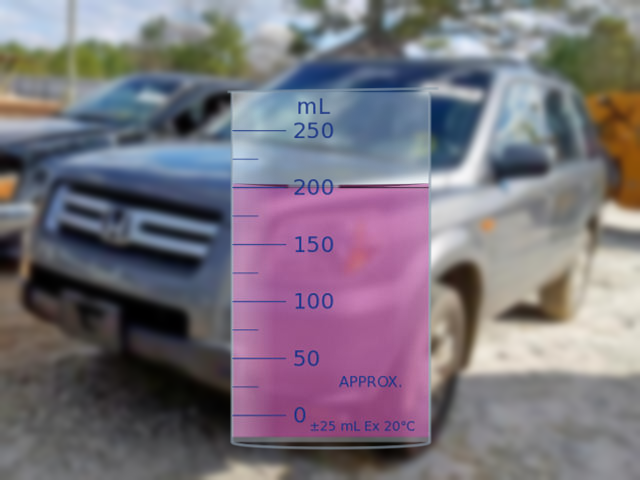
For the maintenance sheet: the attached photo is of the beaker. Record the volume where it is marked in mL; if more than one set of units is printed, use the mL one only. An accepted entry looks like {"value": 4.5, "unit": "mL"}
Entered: {"value": 200, "unit": "mL"}
